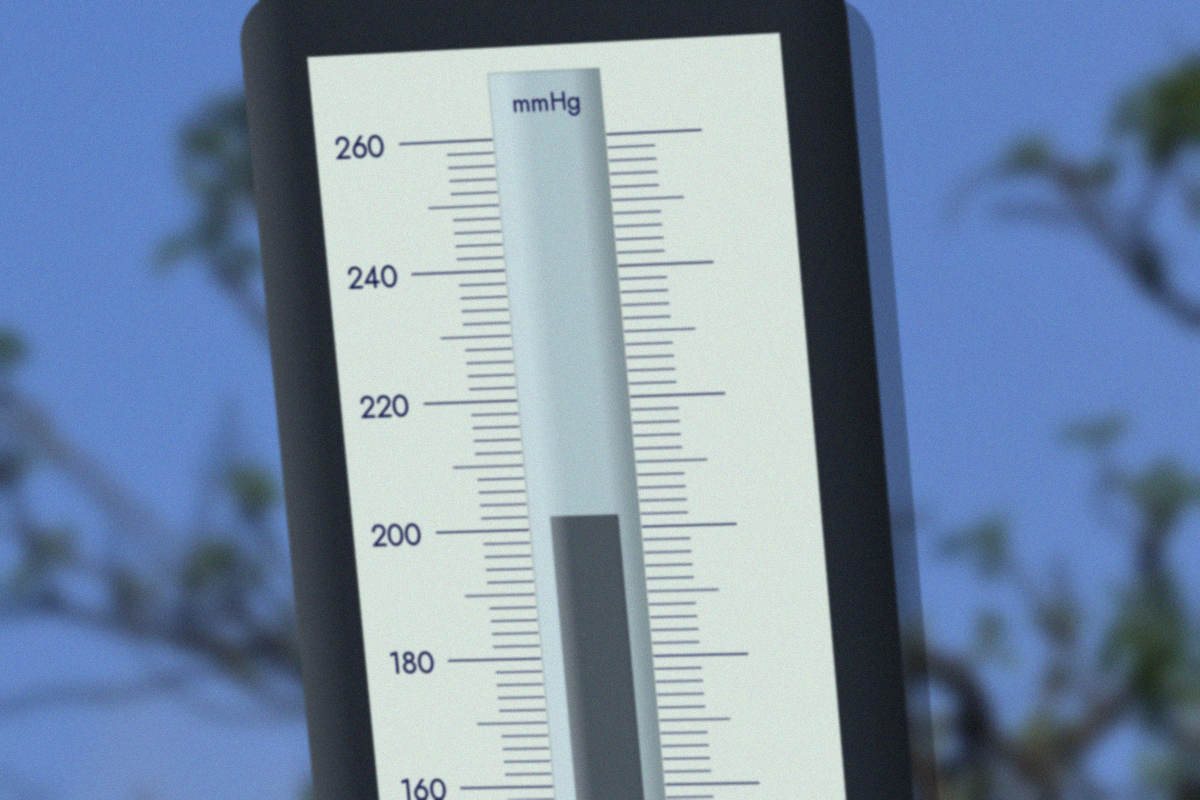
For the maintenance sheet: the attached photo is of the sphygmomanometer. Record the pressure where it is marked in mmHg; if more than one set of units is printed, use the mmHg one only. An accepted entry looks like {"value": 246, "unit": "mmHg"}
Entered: {"value": 202, "unit": "mmHg"}
